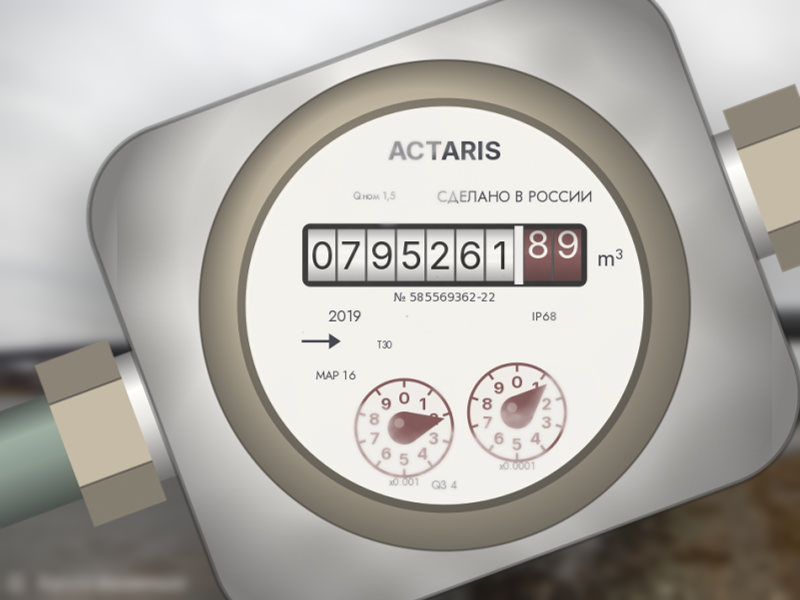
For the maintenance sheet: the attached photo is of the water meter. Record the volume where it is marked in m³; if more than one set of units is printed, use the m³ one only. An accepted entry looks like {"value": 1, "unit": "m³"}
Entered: {"value": 795261.8921, "unit": "m³"}
